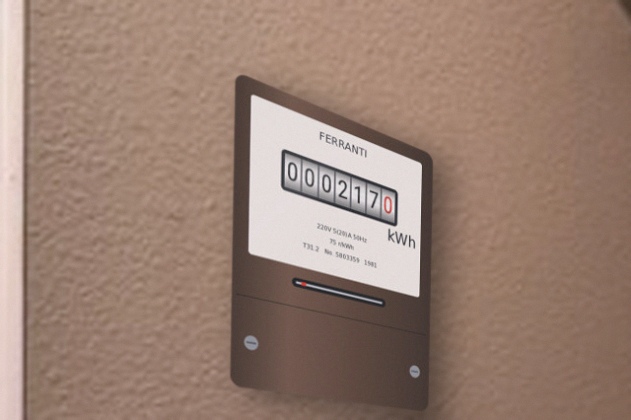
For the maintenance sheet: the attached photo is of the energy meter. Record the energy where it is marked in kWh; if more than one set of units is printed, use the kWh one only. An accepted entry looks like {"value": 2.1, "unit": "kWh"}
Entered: {"value": 217.0, "unit": "kWh"}
